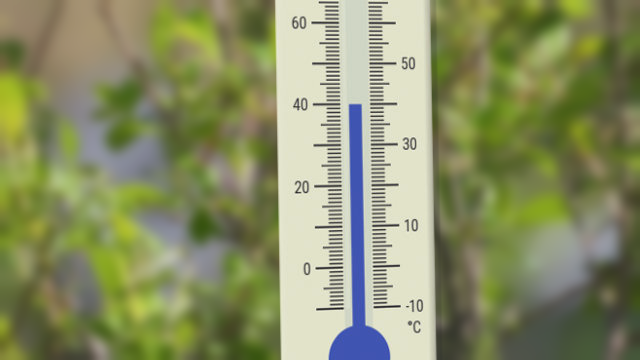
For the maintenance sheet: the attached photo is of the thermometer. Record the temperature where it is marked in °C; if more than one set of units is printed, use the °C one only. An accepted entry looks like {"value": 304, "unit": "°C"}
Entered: {"value": 40, "unit": "°C"}
